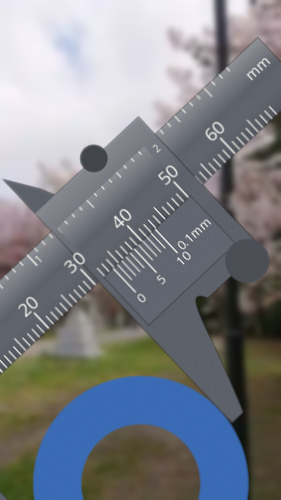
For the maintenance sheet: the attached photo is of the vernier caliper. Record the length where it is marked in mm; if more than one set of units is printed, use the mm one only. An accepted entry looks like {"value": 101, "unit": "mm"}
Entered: {"value": 33.8, "unit": "mm"}
